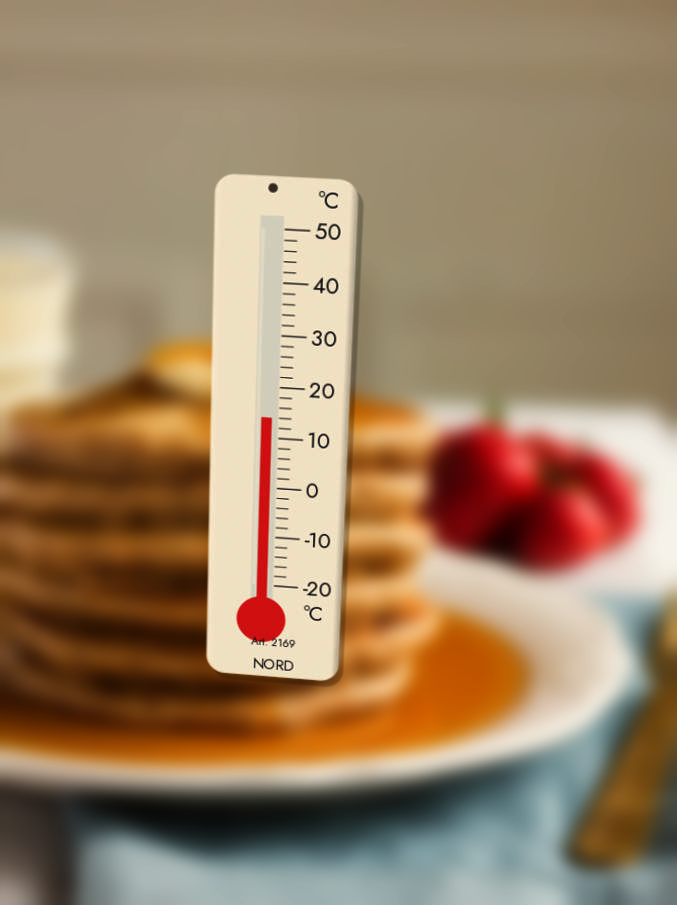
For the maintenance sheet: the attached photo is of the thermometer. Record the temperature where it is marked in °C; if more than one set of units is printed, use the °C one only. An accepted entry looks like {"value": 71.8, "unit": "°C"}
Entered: {"value": 14, "unit": "°C"}
